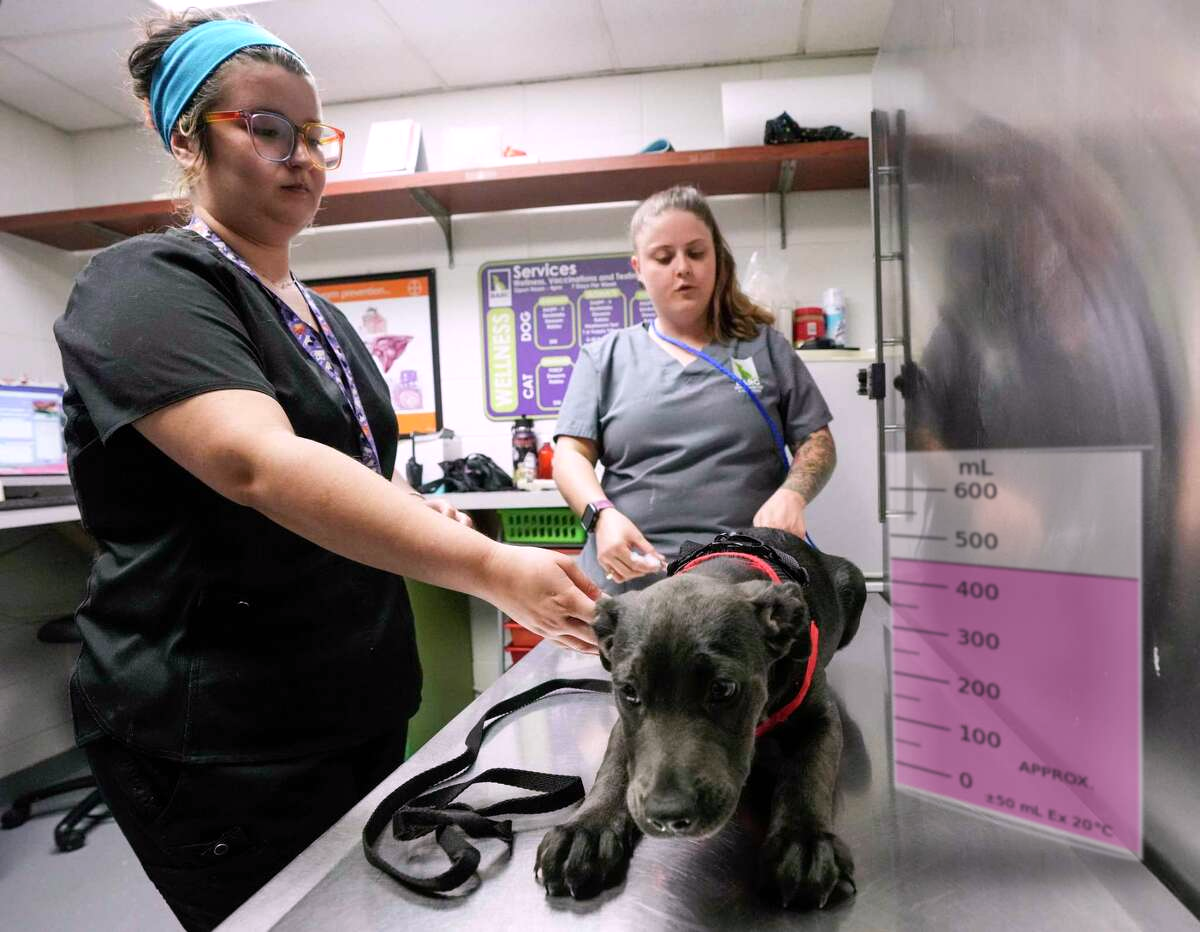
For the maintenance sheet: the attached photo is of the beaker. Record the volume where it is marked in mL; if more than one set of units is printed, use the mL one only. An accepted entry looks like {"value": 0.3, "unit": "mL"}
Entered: {"value": 450, "unit": "mL"}
